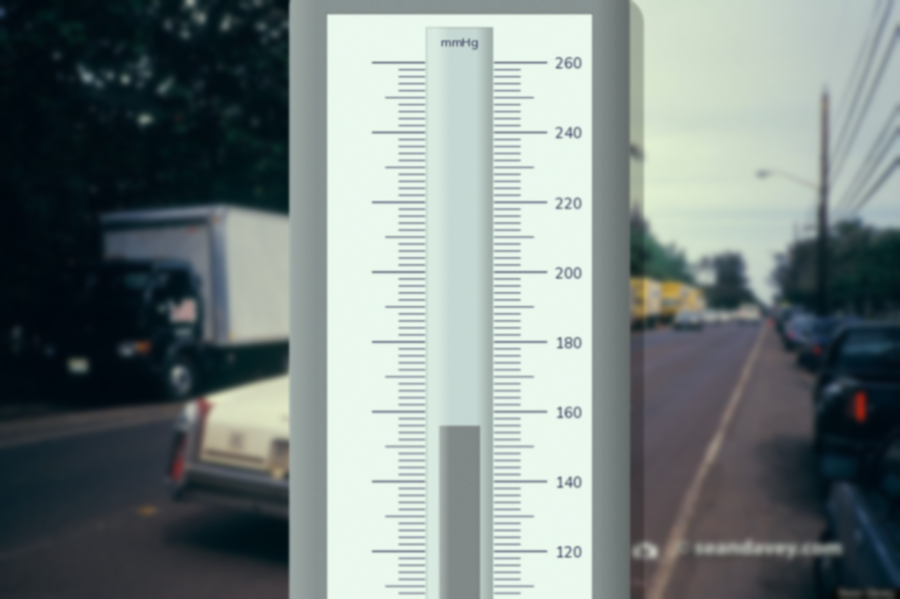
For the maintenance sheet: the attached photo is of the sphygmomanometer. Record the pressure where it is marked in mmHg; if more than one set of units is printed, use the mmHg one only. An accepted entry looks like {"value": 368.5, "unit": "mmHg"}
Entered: {"value": 156, "unit": "mmHg"}
